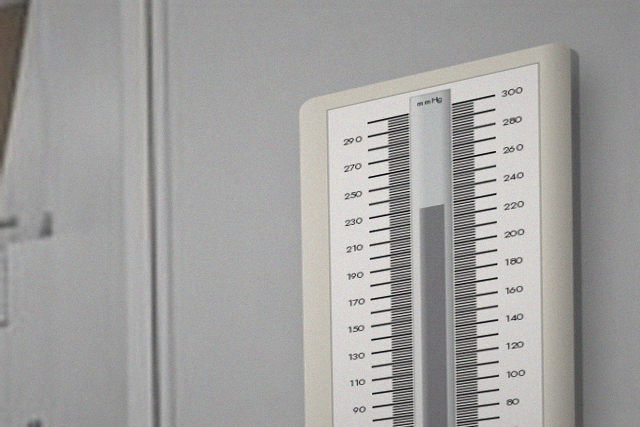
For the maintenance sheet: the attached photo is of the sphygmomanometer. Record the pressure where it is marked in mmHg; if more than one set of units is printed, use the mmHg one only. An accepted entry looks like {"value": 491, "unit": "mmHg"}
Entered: {"value": 230, "unit": "mmHg"}
